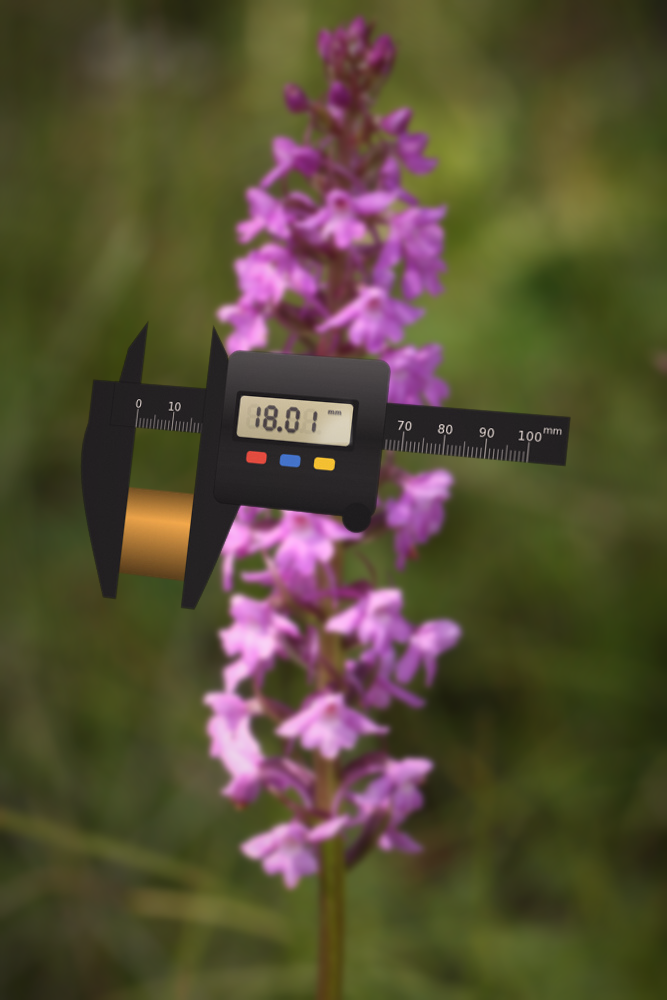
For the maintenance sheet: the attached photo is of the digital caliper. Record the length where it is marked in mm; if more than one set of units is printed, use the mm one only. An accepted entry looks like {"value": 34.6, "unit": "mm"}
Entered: {"value": 18.01, "unit": "mm"}
